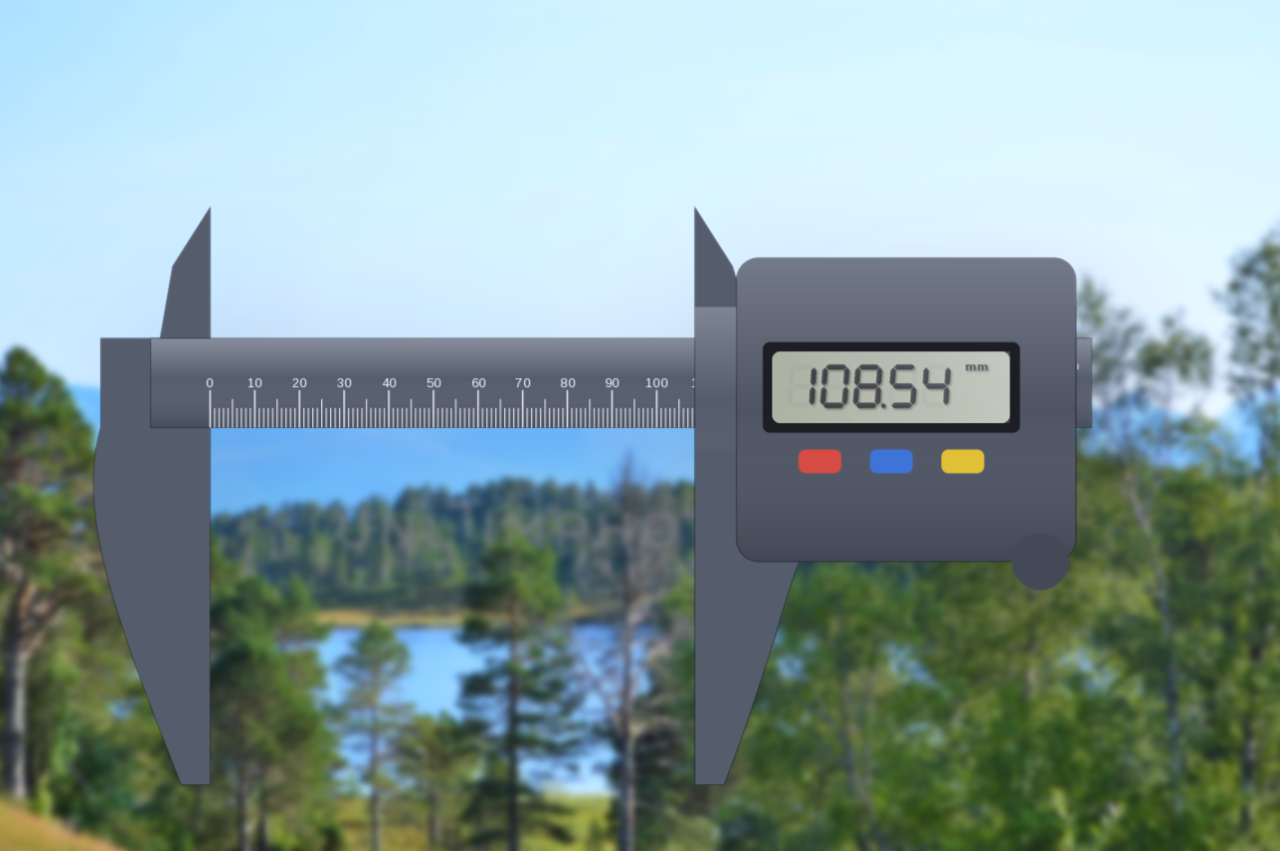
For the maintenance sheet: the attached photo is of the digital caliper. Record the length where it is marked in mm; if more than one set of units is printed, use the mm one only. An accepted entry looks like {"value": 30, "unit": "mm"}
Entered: {"value": 108.54, "unit": "mm"}
